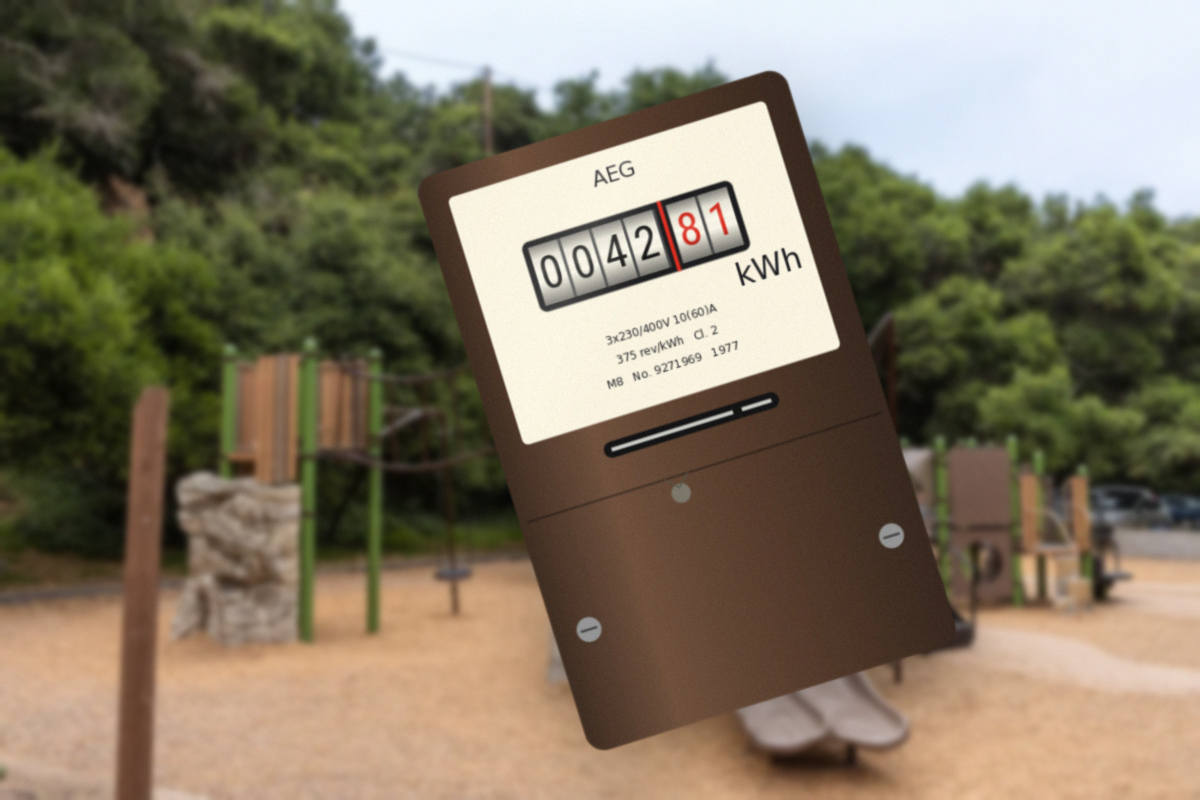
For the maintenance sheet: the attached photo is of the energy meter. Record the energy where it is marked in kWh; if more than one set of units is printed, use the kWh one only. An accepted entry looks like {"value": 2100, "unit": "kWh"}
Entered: {"value": 42.81, "unit": "kWh"}
